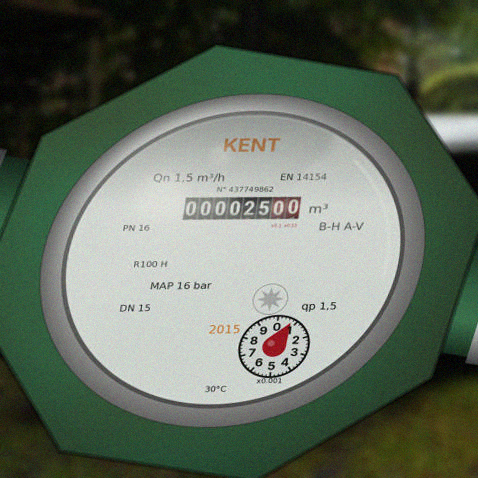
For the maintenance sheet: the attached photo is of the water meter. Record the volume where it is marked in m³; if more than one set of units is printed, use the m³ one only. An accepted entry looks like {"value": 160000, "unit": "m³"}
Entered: {"value": 25.000, "unit": "m³"}
